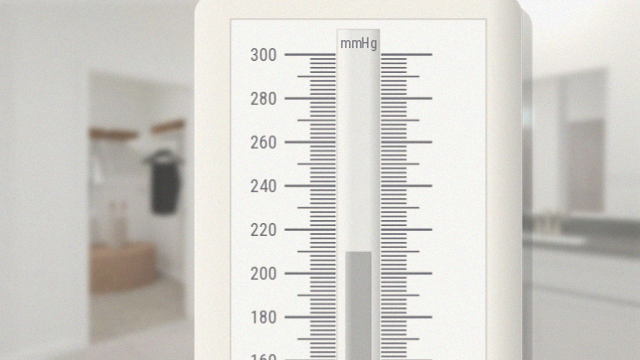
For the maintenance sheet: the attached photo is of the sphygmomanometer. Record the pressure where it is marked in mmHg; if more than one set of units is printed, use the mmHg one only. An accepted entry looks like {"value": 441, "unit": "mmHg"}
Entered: {"value": 210, "unit": "mmHg"}
